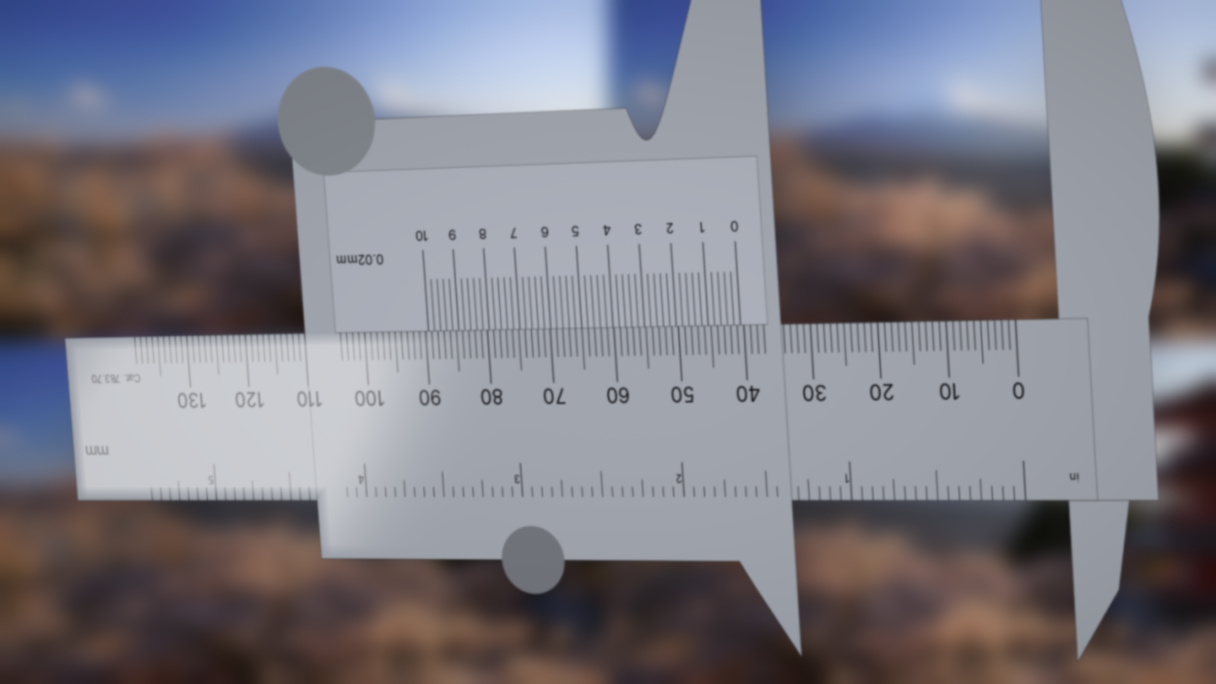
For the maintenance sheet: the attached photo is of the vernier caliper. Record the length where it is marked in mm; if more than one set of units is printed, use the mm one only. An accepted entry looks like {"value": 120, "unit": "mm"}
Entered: {"value": 40.5, "unit": "mm"}
